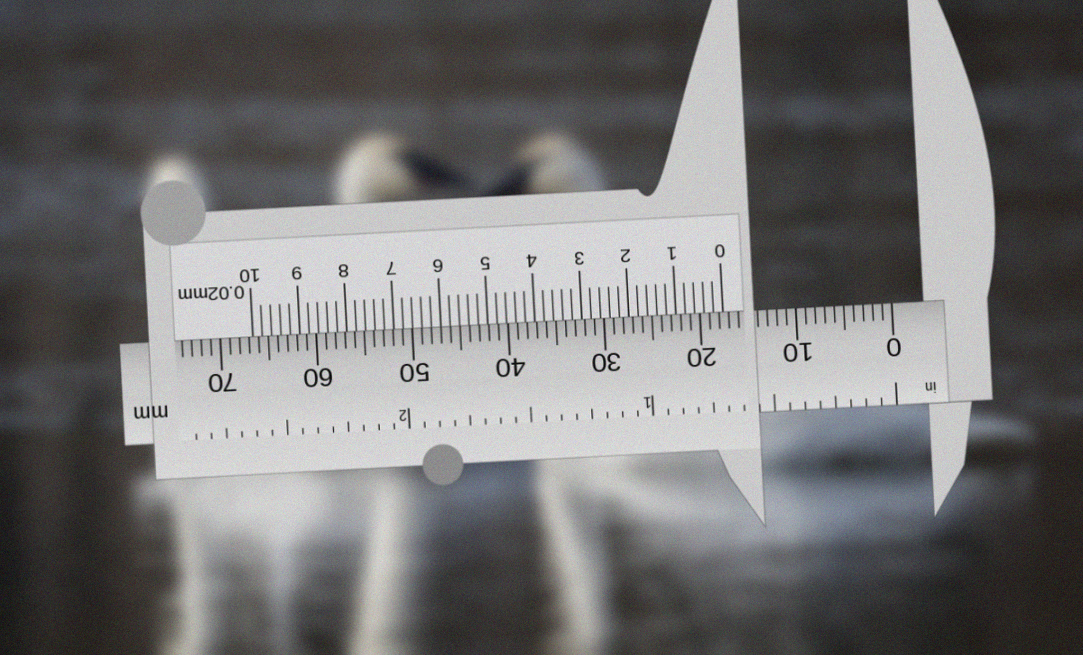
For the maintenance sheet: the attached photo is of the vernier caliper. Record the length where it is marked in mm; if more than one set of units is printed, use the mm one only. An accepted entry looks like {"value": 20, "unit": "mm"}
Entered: {"value": 17.6, "unit": "mm"}
